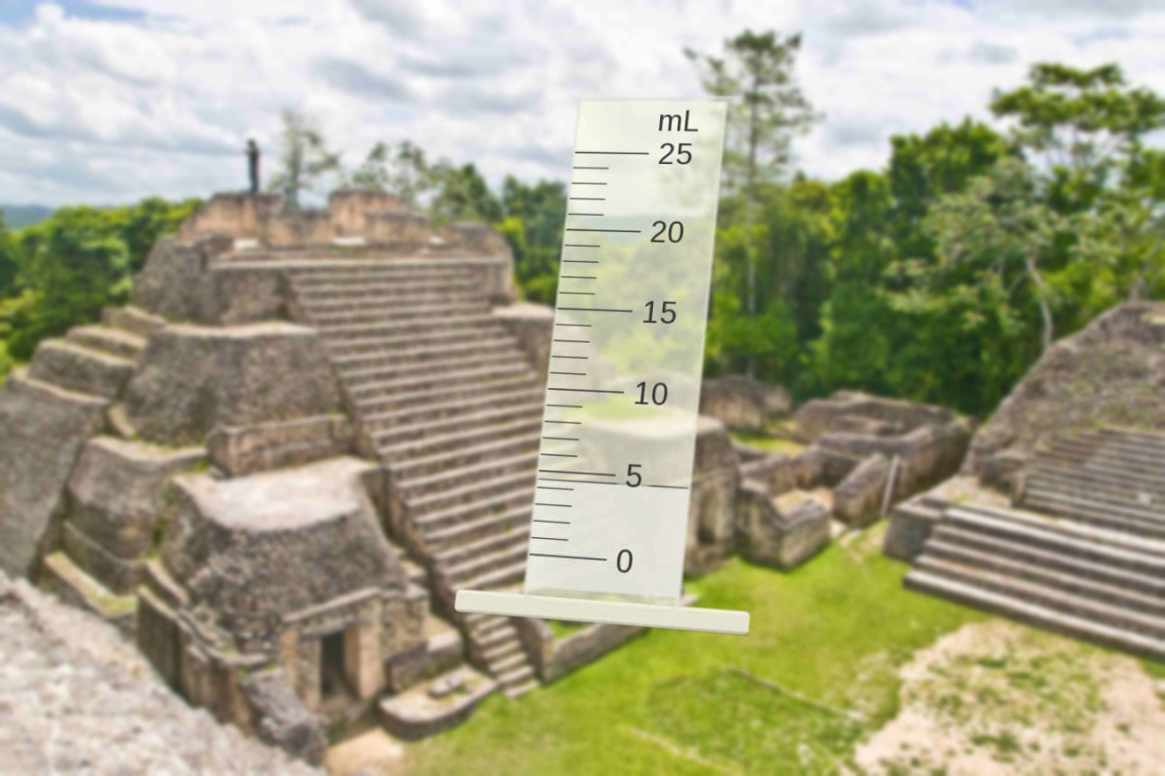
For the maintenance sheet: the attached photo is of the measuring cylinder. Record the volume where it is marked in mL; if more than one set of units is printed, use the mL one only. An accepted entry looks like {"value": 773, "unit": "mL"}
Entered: {"value": 4.5, "unit": "mL"}
